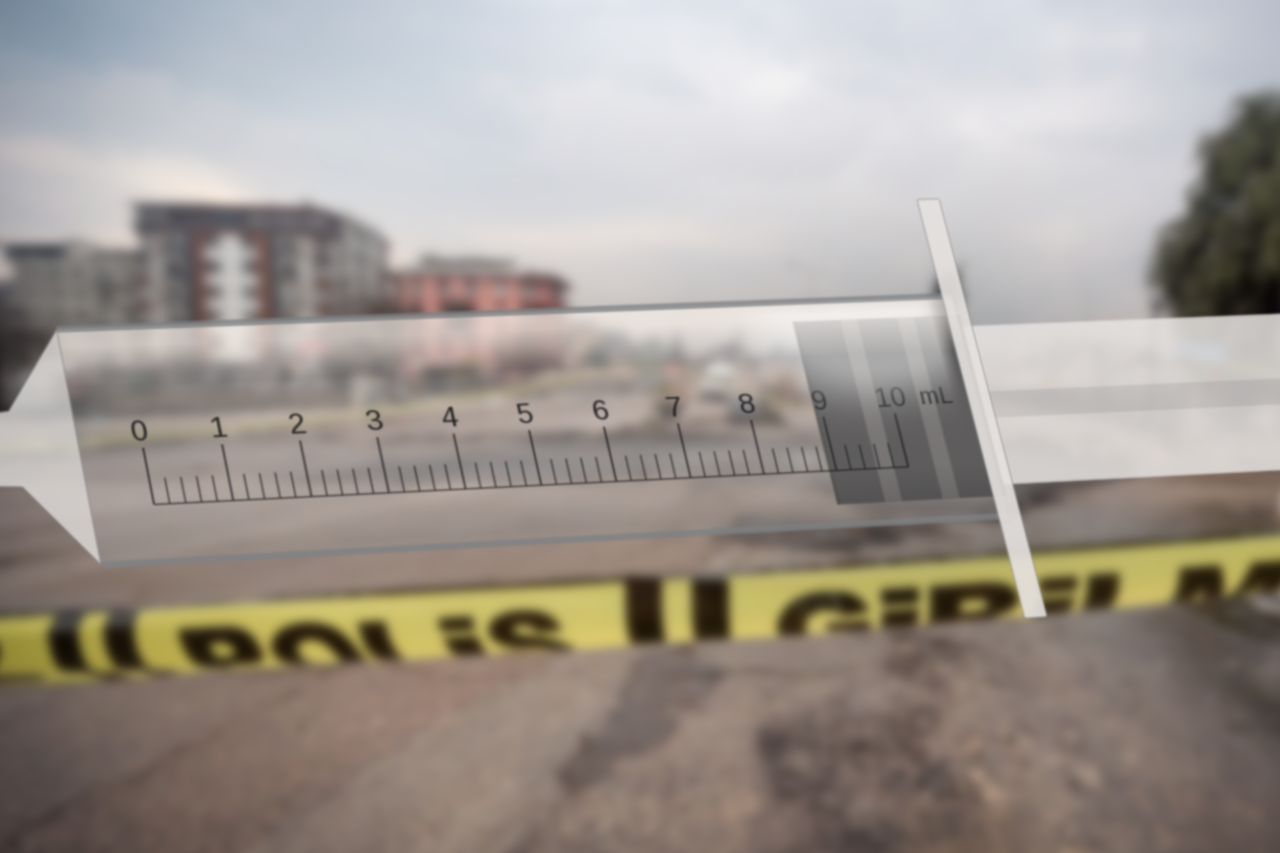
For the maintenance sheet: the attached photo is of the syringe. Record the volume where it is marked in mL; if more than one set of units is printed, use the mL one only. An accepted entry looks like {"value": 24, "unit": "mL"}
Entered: {"value": 8.9, "unit": "mL"}
